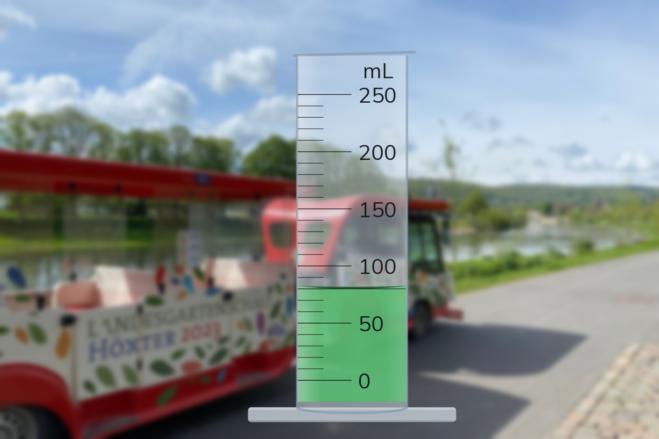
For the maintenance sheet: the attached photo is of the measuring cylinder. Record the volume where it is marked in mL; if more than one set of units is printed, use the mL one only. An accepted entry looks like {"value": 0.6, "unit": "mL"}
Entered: {"value": 80, "unit": "mL"}
